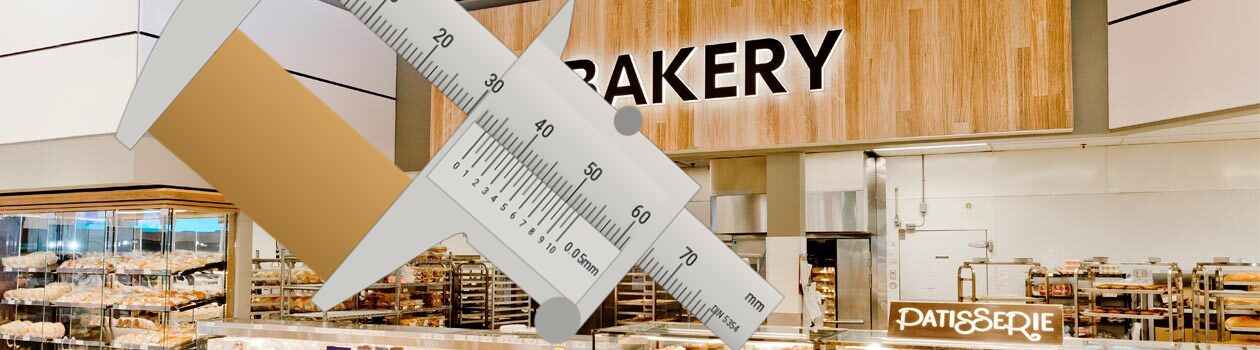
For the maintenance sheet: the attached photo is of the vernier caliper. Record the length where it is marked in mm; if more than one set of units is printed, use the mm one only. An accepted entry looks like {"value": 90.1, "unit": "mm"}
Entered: {"value": 33.8, "unit": "mm"}
